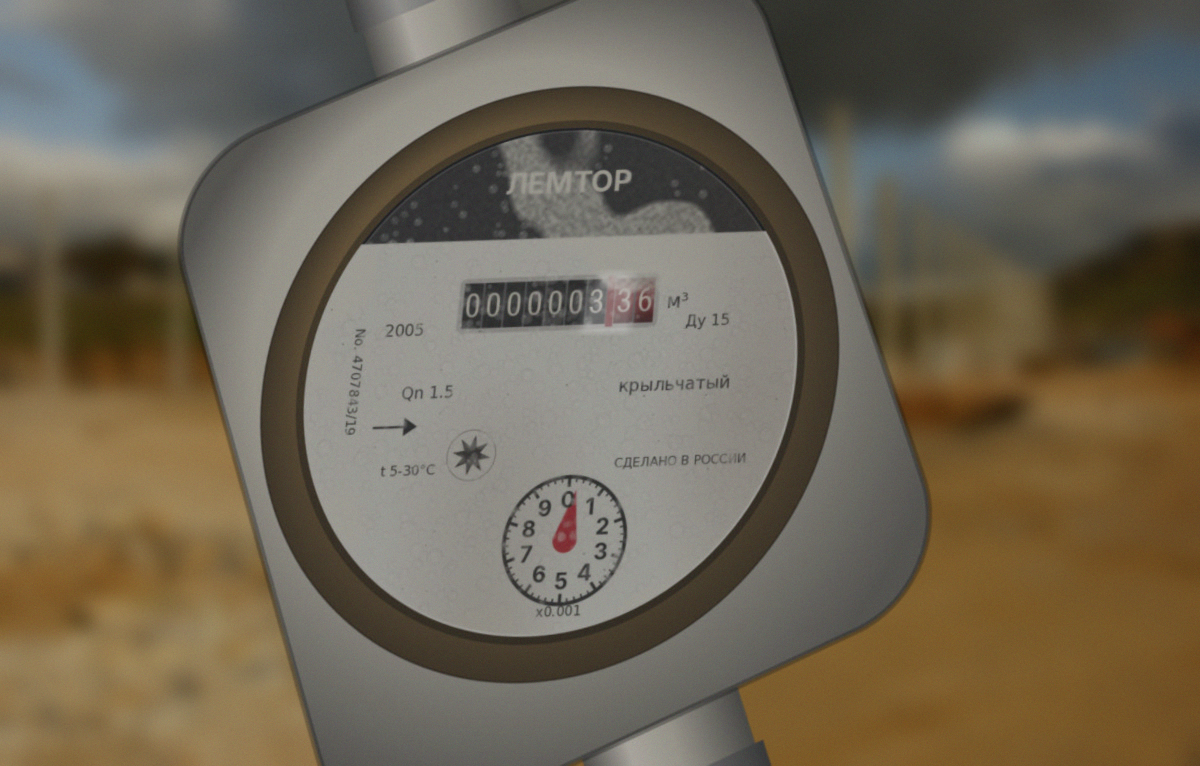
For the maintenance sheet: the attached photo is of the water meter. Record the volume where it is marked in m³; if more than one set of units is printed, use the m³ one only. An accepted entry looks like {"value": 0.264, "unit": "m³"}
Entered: {"value": 3.360, "unit": "m³"}
